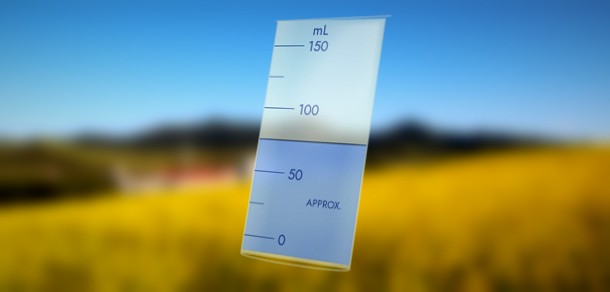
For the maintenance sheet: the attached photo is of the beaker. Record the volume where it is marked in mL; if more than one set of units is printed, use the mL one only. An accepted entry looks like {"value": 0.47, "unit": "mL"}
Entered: {"value": 75, "unit": "mL"}
